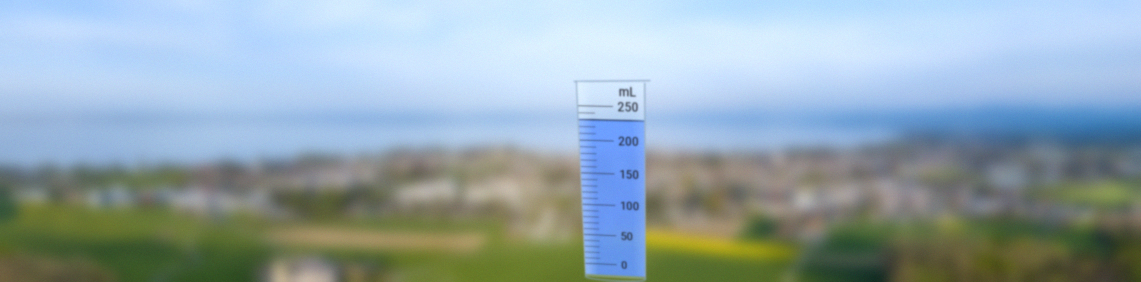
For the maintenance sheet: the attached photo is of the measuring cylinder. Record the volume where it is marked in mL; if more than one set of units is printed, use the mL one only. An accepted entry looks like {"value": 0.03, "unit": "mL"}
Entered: {"value": 230, "unit": "mL"}
